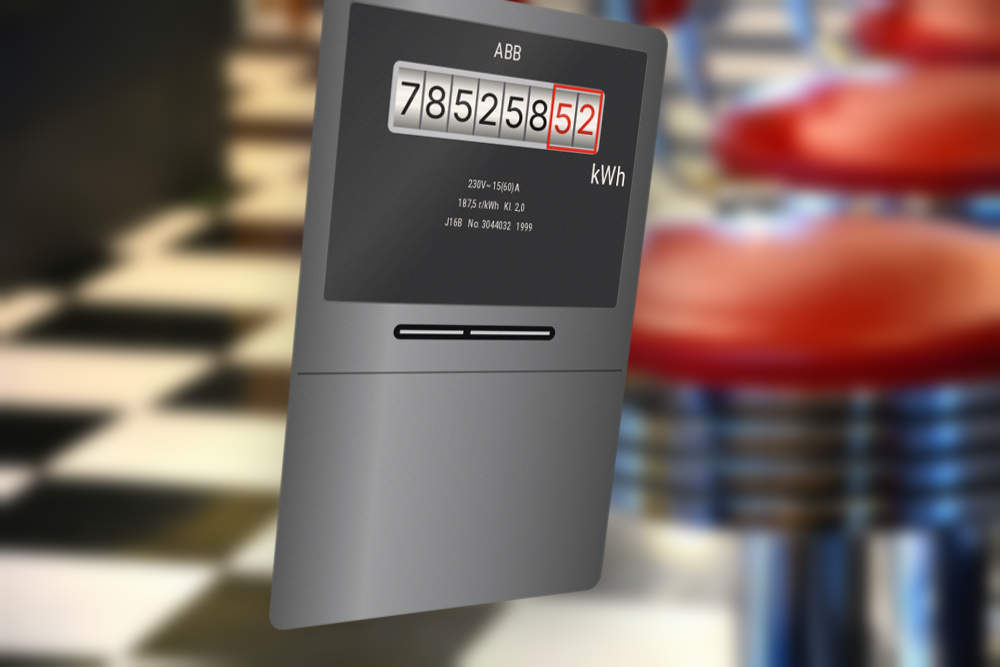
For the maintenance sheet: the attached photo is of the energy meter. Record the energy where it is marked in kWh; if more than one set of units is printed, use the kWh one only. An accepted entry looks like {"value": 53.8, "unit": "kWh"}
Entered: {"value": 785258.52, "unit": "kWh"}
